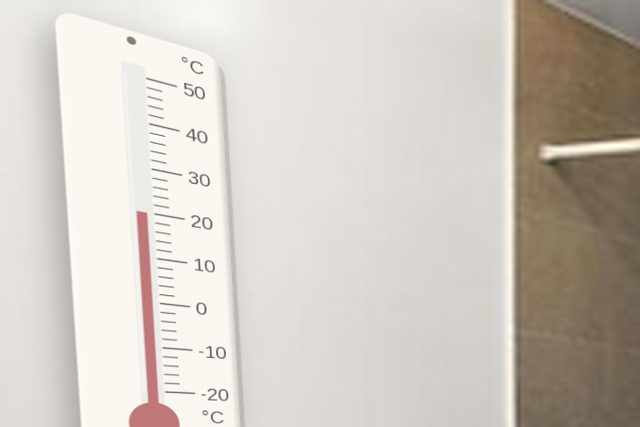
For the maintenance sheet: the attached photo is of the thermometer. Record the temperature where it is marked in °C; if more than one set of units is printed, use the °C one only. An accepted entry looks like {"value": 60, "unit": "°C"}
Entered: {"value": 20, "unit": "°C"}
